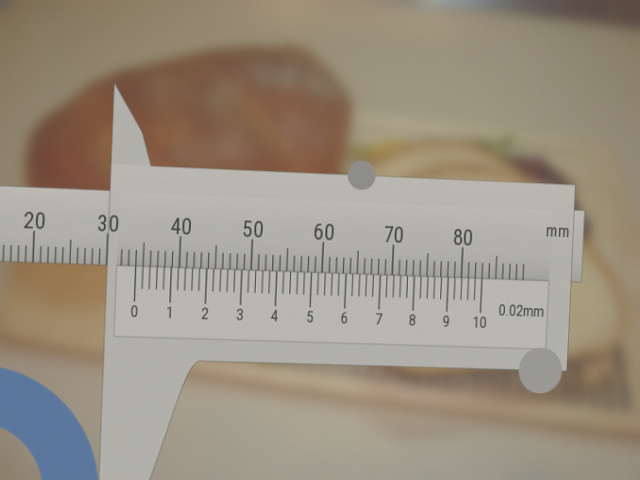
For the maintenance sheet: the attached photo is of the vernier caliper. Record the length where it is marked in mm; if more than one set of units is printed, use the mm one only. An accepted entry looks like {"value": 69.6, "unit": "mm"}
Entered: {"value": 34.0, "unit": "mm"}
